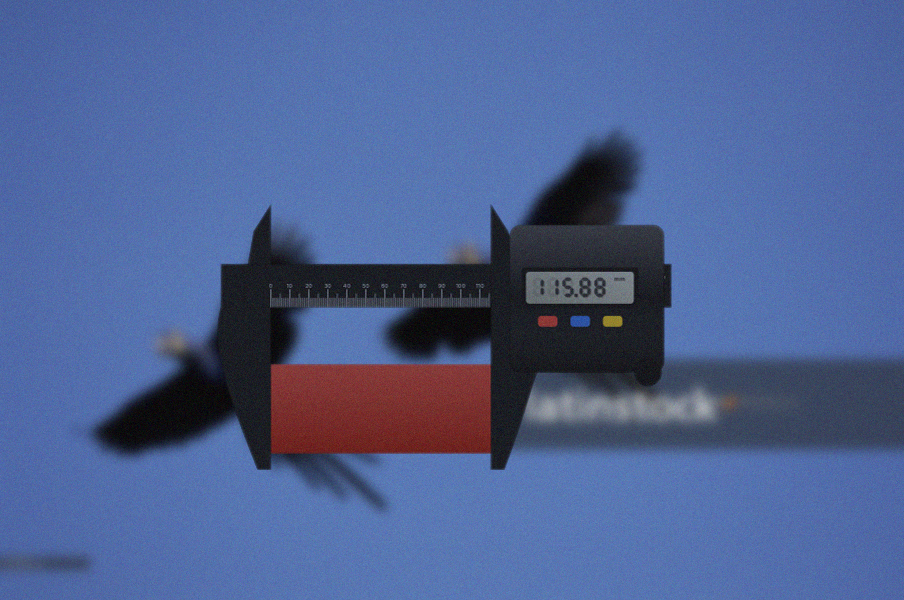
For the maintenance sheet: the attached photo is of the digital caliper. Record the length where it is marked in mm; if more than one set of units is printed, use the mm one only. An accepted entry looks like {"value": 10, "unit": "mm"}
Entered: {"value": 115.88, "unit": "mm"}
